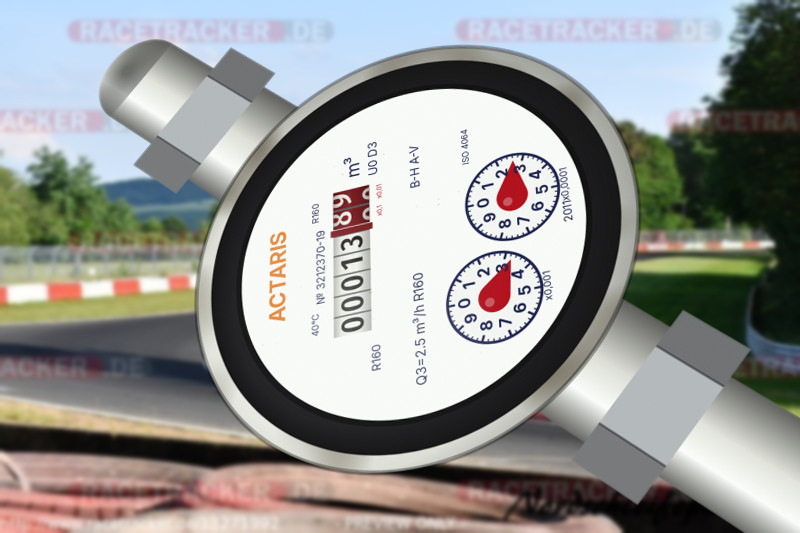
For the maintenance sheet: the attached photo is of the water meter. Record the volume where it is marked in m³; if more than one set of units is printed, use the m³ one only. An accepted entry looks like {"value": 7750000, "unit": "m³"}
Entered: {"value": 13.8932, "unit": "m³"}
